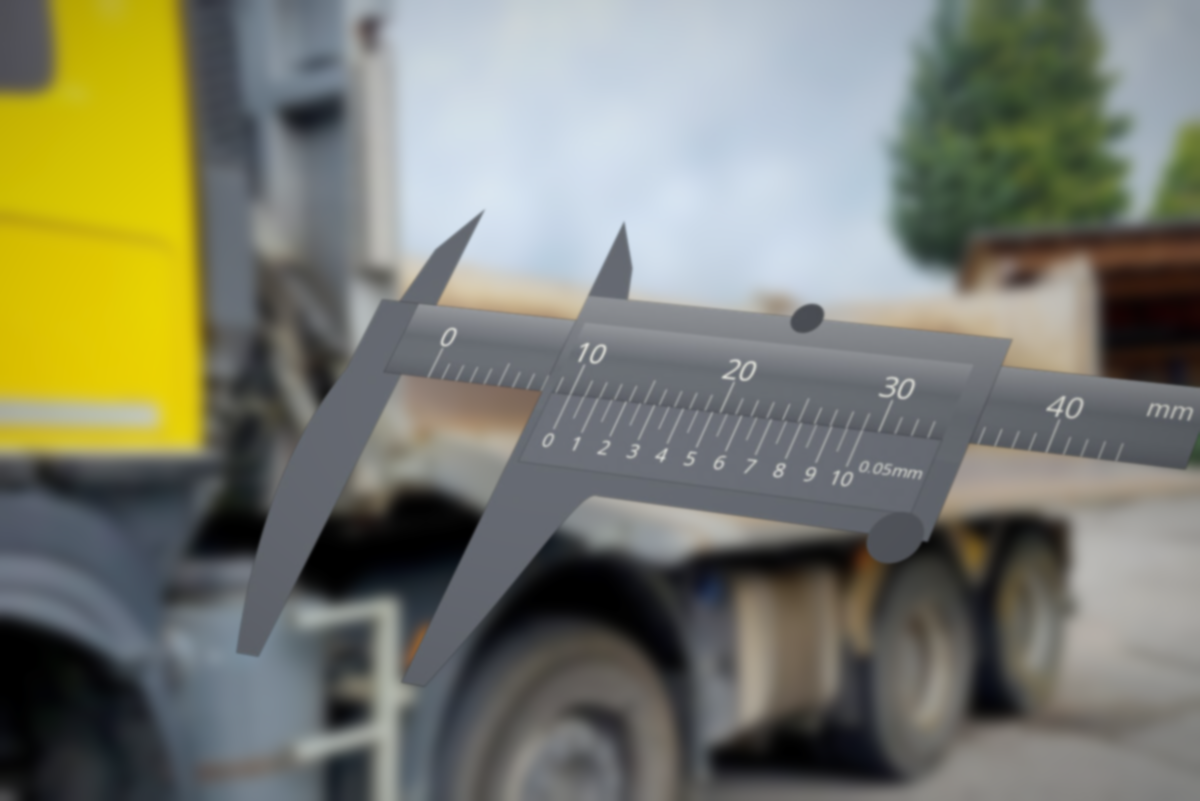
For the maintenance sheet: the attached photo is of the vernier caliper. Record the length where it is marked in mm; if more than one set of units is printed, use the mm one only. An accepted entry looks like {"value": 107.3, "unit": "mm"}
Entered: {"value": 10.0, "unit": "mm"}
